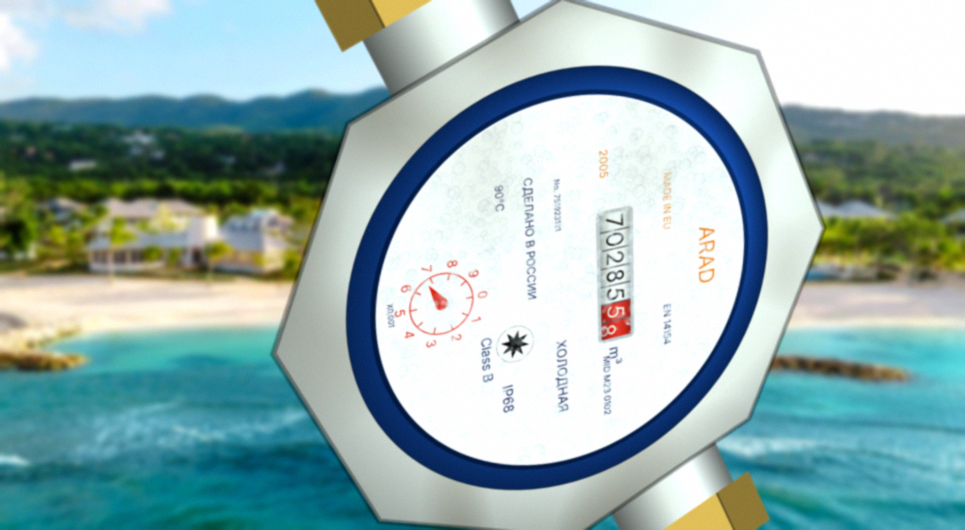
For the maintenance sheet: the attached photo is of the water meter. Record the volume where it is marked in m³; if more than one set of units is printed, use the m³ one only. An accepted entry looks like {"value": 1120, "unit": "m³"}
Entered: {"value": 70285.576, "unit": "m³"}
